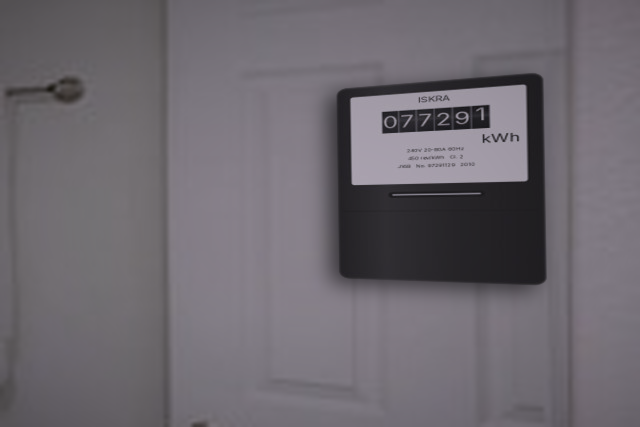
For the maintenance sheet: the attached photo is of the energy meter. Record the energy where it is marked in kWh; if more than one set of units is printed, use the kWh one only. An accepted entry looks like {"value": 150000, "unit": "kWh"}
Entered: {"value": 77291, "unit": "kWh"}
